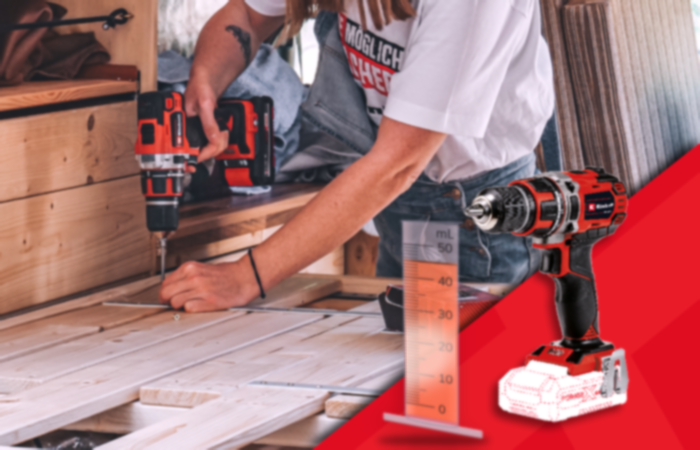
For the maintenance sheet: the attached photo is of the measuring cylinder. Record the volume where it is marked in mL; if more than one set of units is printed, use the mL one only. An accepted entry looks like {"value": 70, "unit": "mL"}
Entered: {"value": 45, "unit": "mL"}
